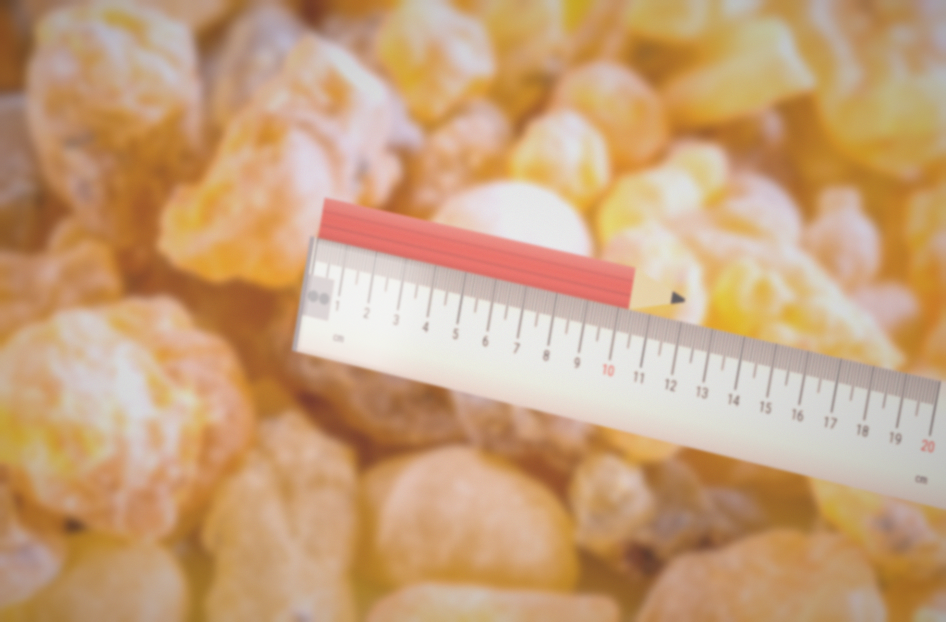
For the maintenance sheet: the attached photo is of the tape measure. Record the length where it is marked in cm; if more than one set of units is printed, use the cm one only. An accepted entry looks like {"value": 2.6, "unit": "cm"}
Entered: {"value": 12, "unit": "cm"}
